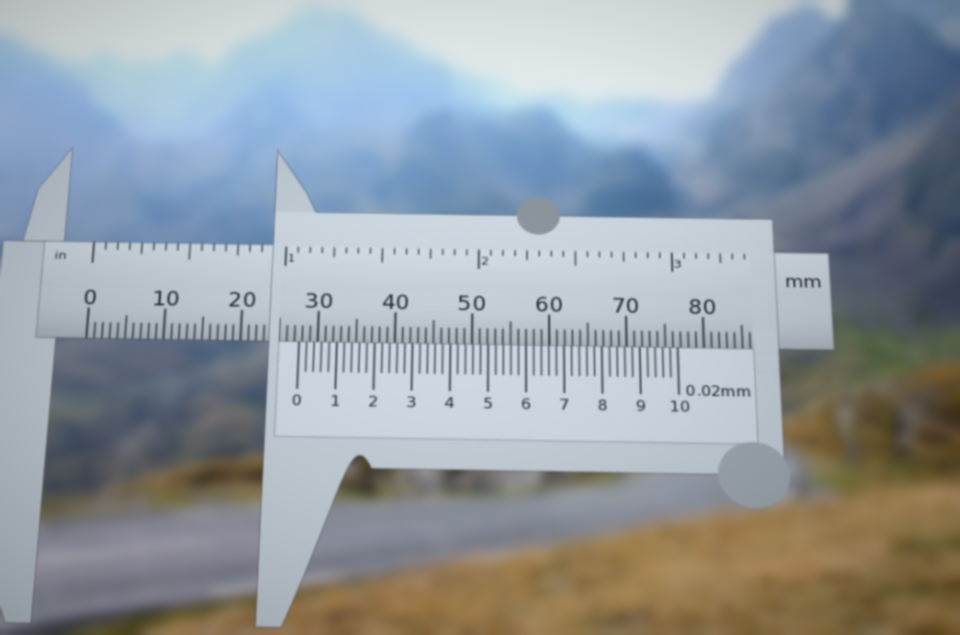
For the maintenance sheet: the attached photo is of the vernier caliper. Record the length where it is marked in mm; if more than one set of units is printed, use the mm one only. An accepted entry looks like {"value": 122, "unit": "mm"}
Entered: {"value": 27.6, "unit": "mm"}
